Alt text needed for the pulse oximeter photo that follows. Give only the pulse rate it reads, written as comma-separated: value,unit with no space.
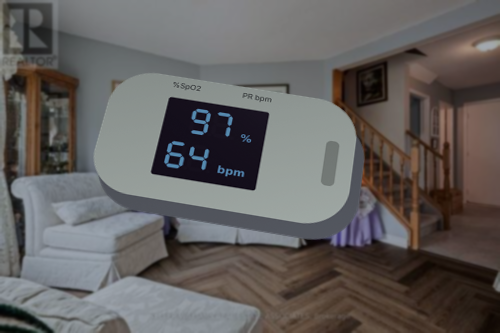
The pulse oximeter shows 64,bpm
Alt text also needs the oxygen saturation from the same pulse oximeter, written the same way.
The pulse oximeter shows 97,%
